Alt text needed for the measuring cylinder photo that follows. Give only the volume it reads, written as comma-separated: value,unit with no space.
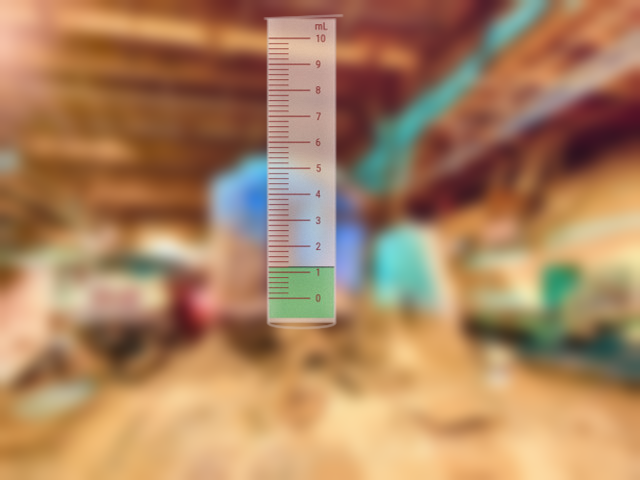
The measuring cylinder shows 1.2,mL
